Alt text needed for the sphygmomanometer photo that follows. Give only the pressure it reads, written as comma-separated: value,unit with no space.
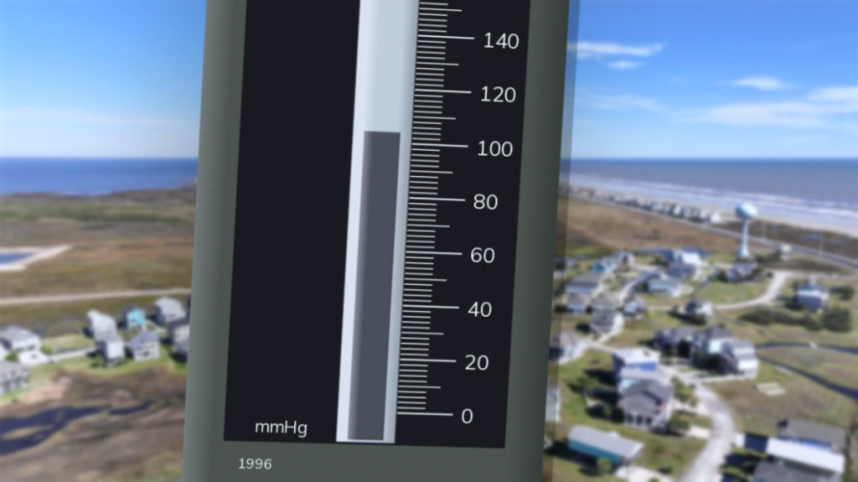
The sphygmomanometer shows 104,mmHg
